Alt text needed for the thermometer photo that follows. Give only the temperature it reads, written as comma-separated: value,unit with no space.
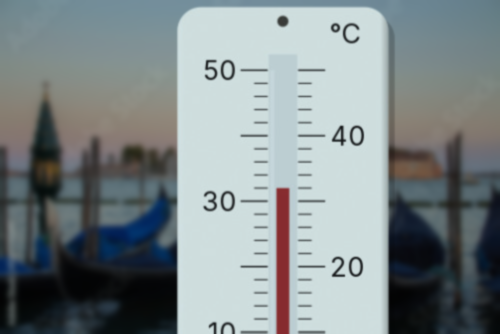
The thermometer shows 32,°C
